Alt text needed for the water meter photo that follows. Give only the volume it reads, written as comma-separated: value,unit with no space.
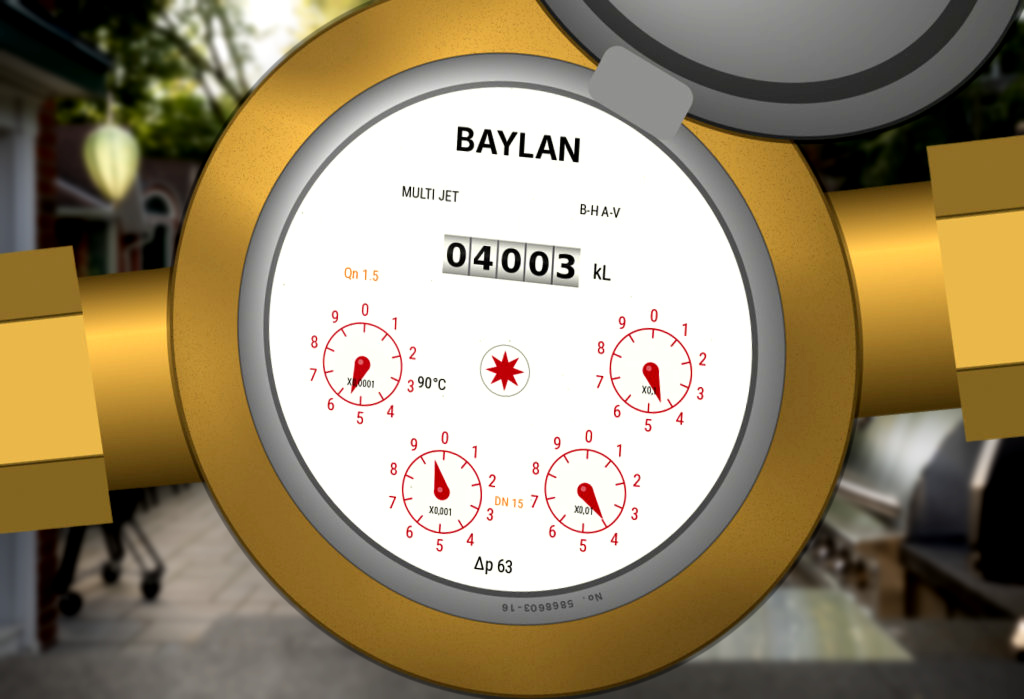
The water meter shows 4003.4395,kL
